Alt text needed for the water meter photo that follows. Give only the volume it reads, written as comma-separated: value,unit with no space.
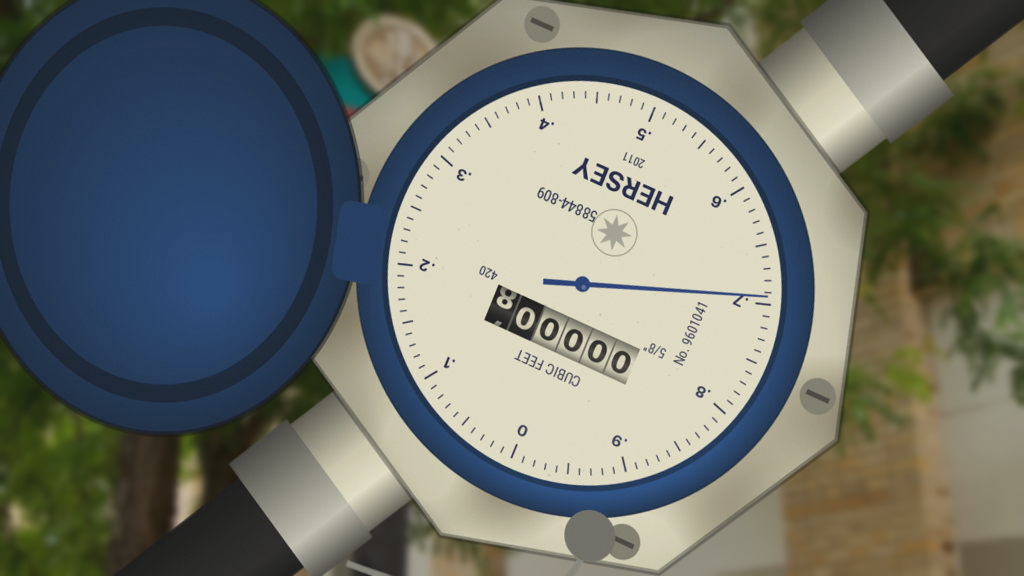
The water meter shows 7.69,ft³
